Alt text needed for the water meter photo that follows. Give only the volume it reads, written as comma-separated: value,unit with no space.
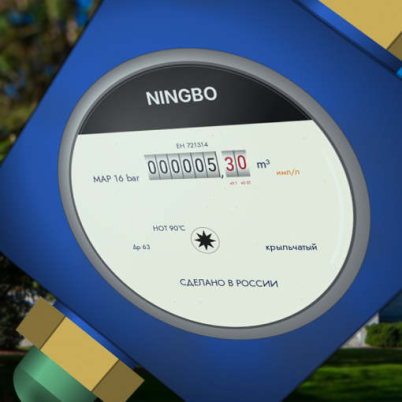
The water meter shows 5.30,m³
